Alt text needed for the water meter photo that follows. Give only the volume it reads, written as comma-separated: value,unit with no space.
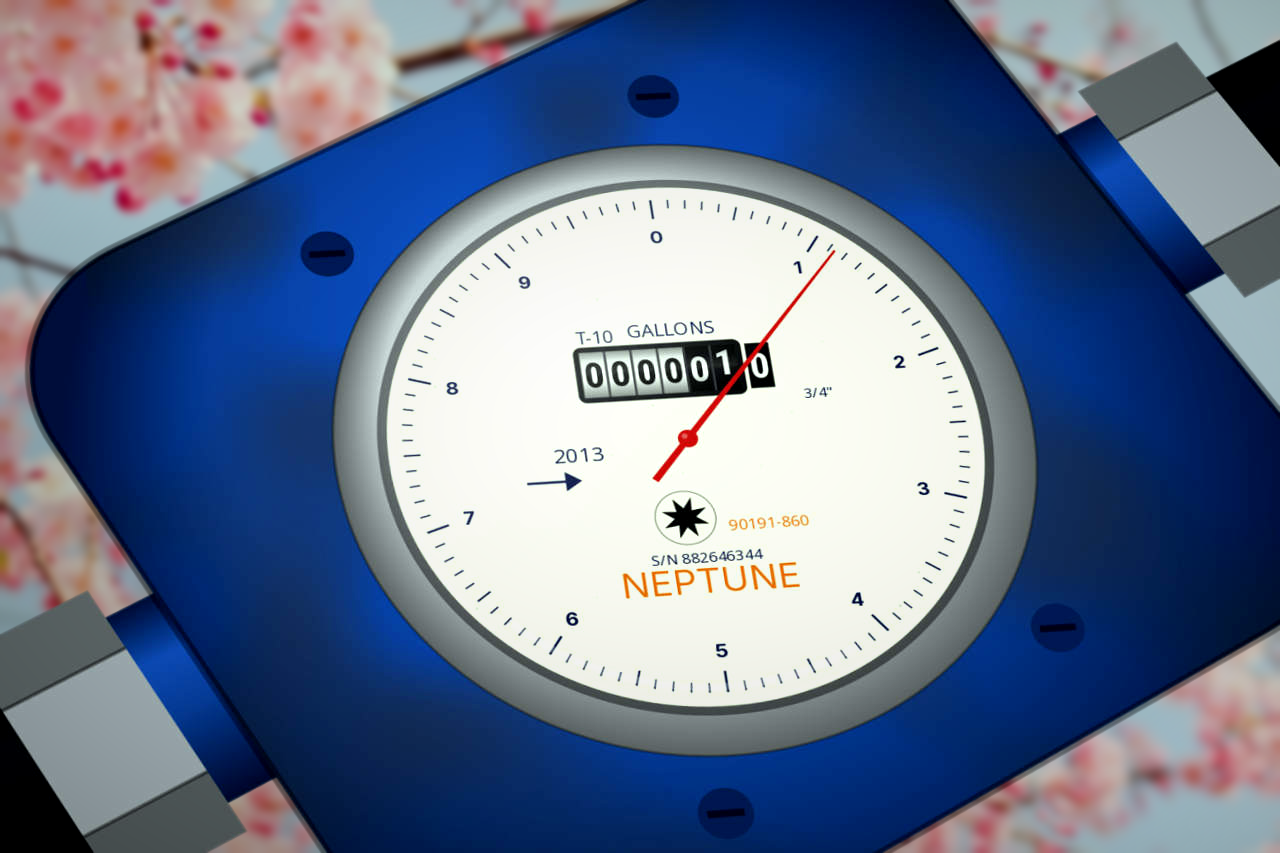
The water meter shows 11.1,gal
